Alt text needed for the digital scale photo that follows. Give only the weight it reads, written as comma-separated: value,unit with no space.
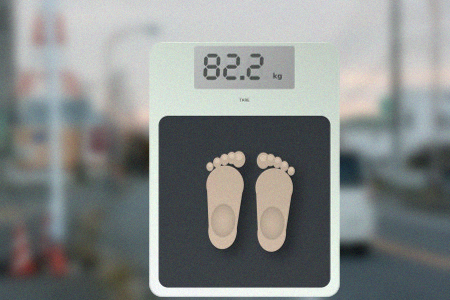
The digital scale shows 82.2,kg
